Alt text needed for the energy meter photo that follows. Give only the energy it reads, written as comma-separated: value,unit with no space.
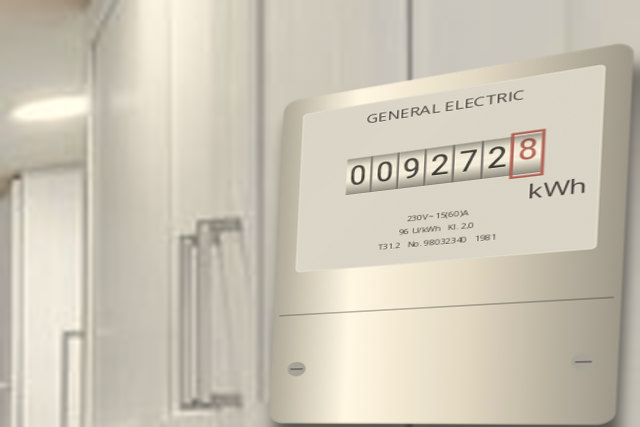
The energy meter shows 9272.8,kWh
